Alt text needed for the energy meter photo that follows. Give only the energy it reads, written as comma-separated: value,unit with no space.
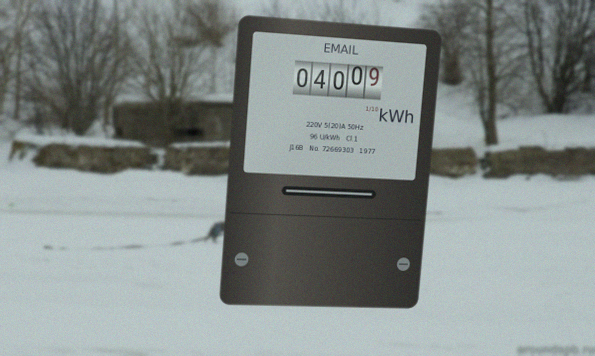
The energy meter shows 400.9,kWh
